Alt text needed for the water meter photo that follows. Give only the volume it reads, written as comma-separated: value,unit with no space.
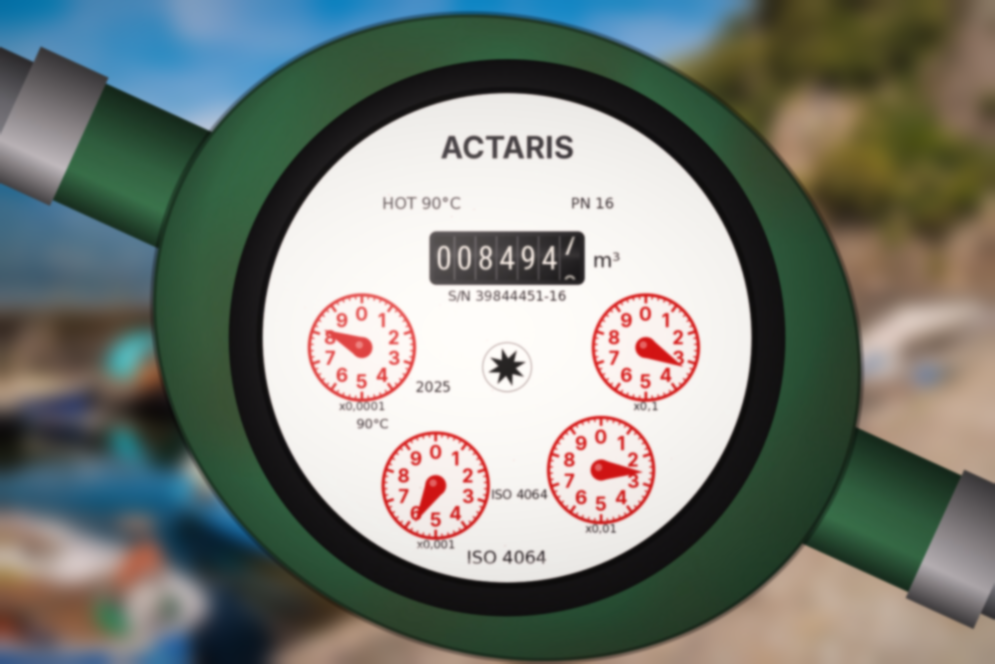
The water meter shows 84947.3258,m³
